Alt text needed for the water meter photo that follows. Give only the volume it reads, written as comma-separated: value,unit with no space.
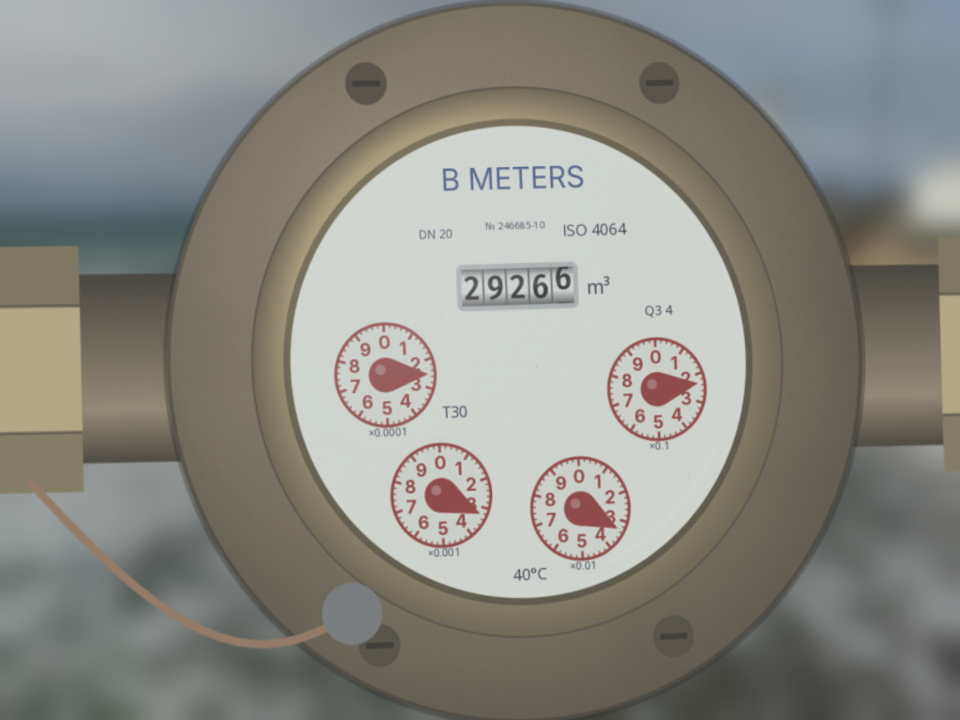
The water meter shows 29266.2332,m³
